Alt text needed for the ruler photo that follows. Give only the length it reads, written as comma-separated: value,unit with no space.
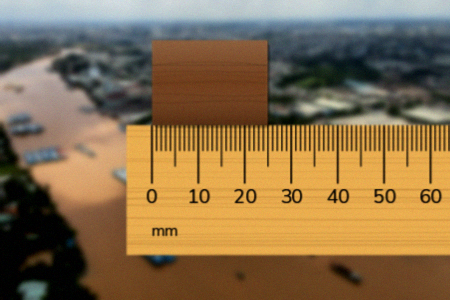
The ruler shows 25,mm
